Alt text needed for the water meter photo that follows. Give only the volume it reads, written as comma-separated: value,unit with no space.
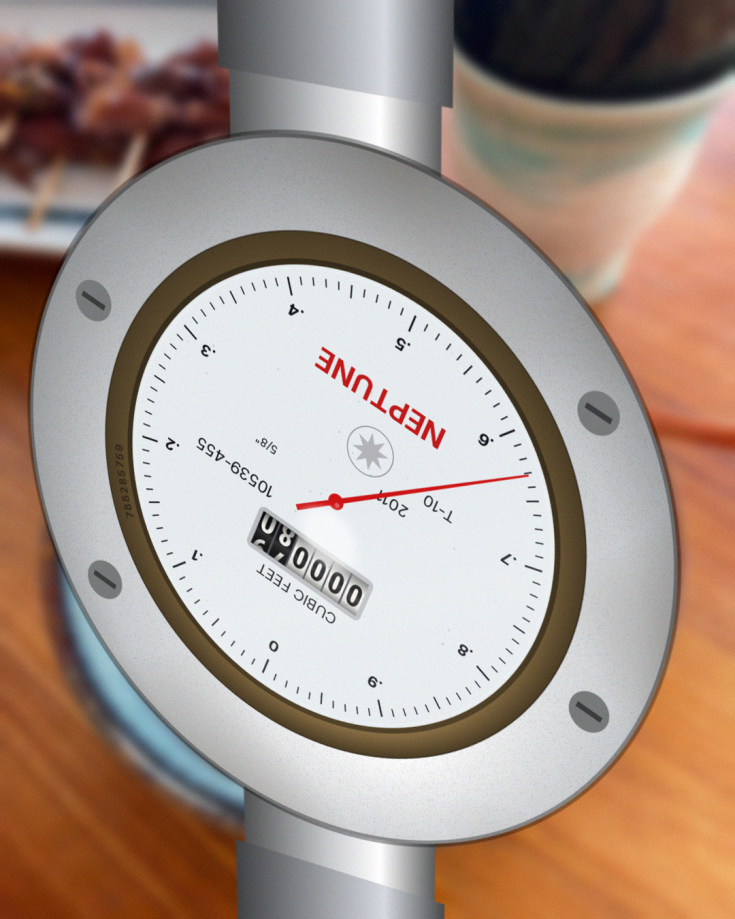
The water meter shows 79.63,ft³
